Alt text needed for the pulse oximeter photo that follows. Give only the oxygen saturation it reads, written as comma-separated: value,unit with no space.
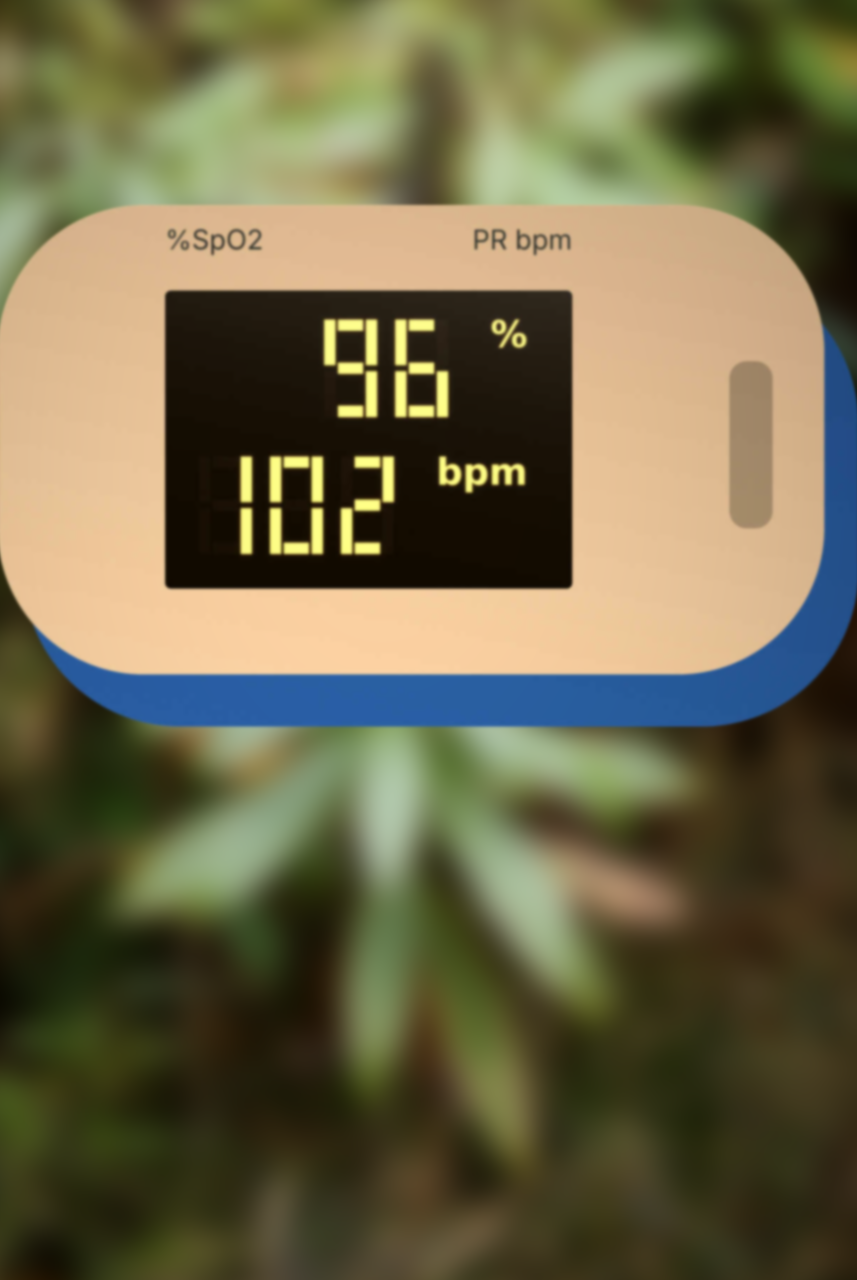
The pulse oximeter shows 96,%
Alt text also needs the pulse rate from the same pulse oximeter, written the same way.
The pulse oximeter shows 102,bpm
